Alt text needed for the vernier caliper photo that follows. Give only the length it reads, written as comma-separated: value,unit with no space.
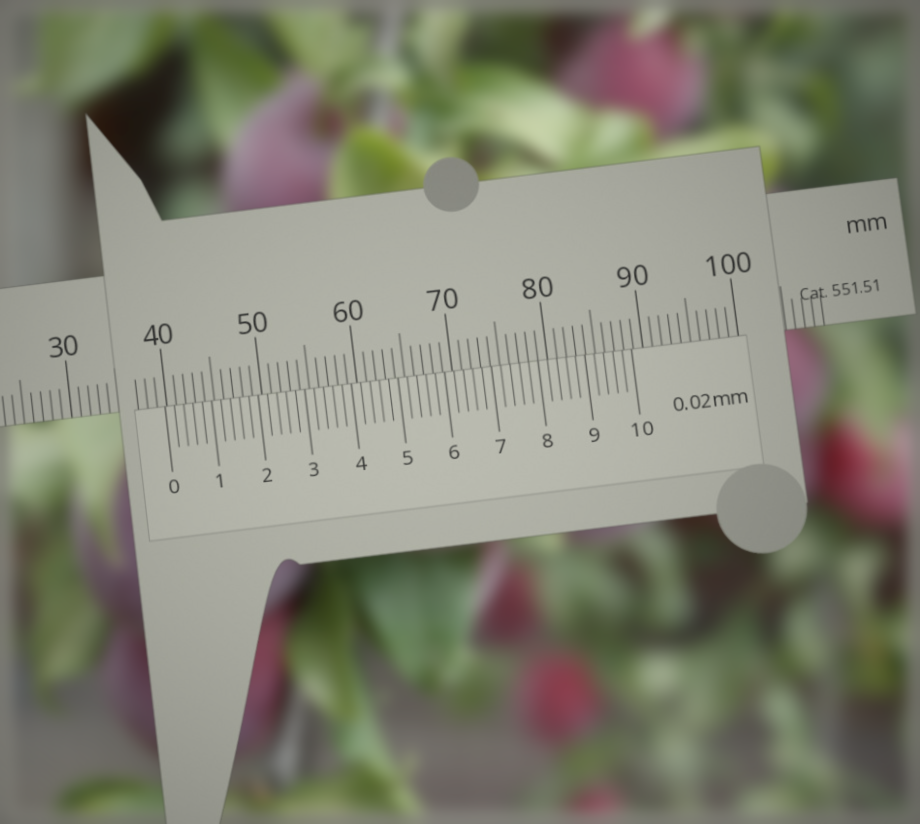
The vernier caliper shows 39.8,mm
